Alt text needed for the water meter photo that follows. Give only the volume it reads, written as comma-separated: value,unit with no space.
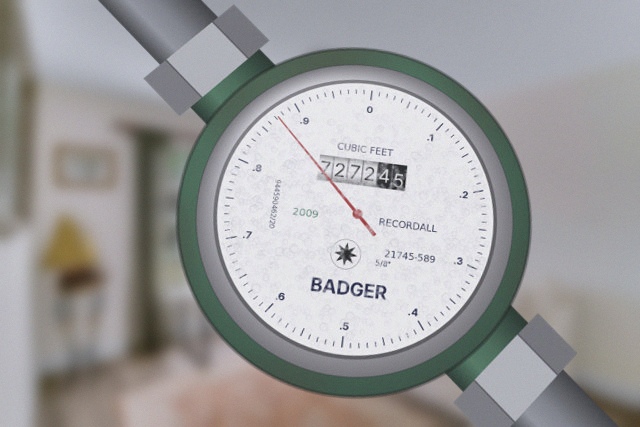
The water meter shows 727244.87,ft³
